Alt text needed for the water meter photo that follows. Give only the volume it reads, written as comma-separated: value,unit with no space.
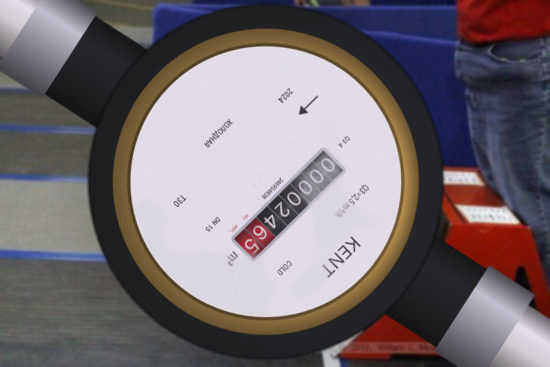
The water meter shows 24.65,m³
